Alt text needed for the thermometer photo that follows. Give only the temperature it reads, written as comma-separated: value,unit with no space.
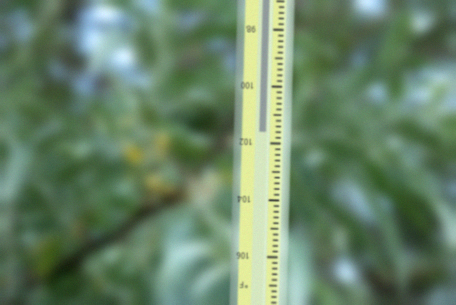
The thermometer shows 101.6,°F
